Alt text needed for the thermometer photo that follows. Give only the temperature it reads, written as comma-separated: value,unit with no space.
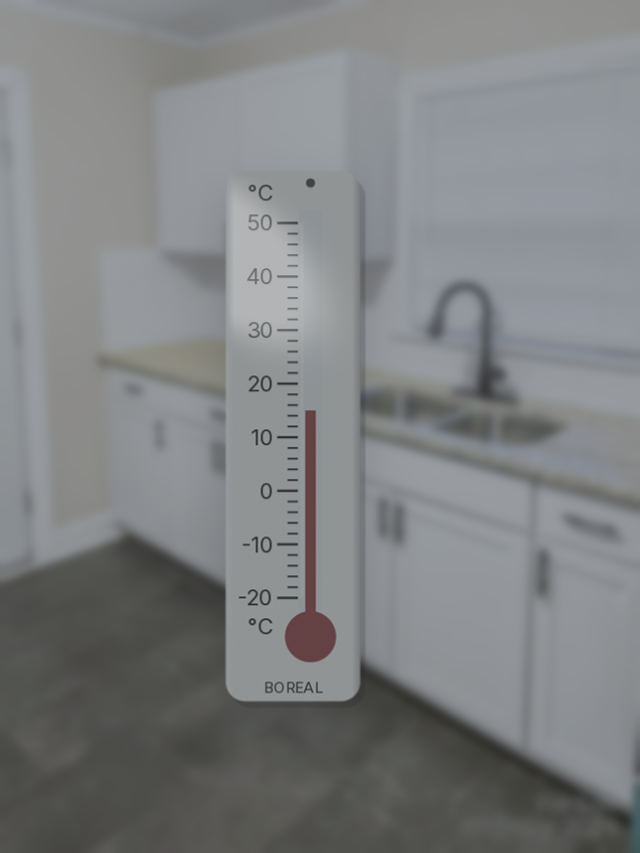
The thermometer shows 15,°C
